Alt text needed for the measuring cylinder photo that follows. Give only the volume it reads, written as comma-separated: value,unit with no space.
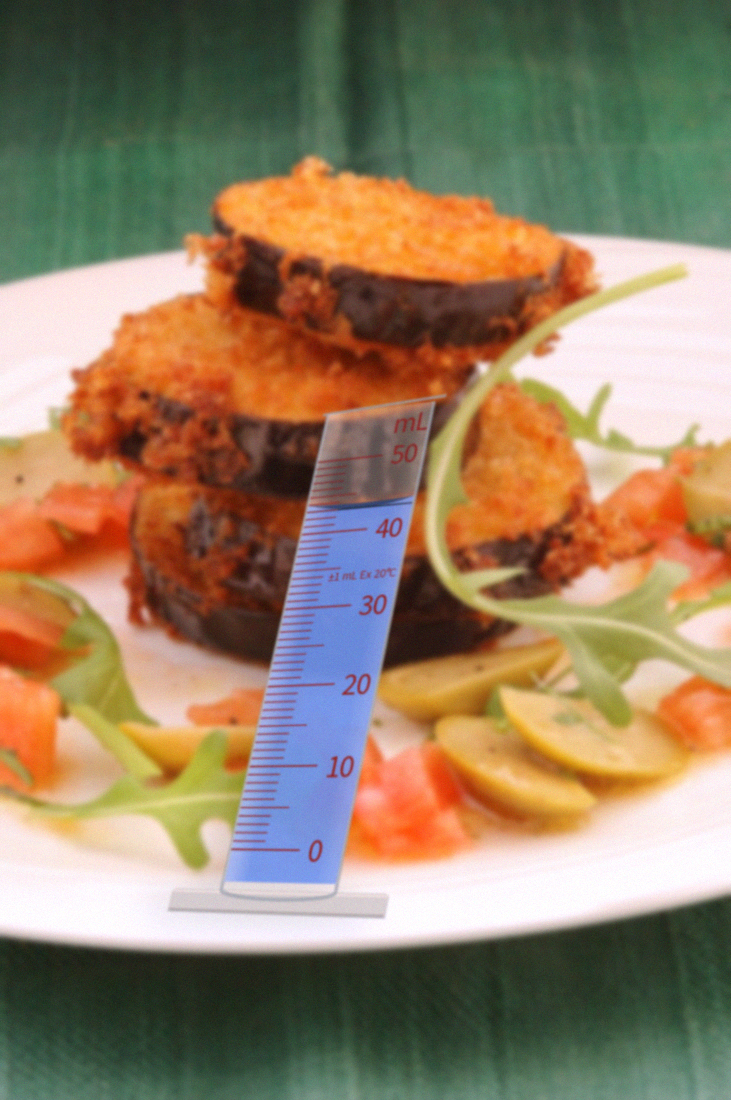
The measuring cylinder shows 43,mL
